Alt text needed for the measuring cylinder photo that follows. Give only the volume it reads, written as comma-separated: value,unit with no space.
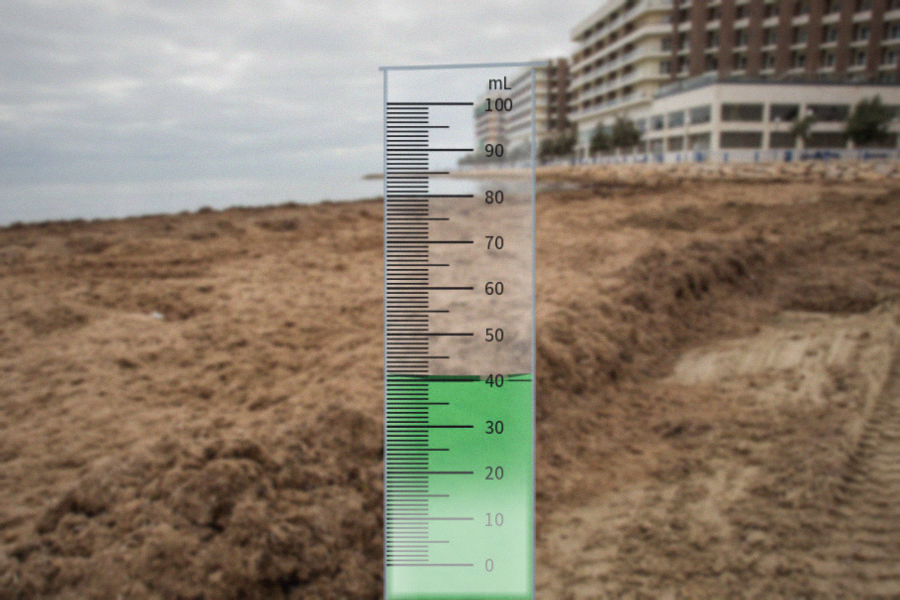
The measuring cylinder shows 40,mL
